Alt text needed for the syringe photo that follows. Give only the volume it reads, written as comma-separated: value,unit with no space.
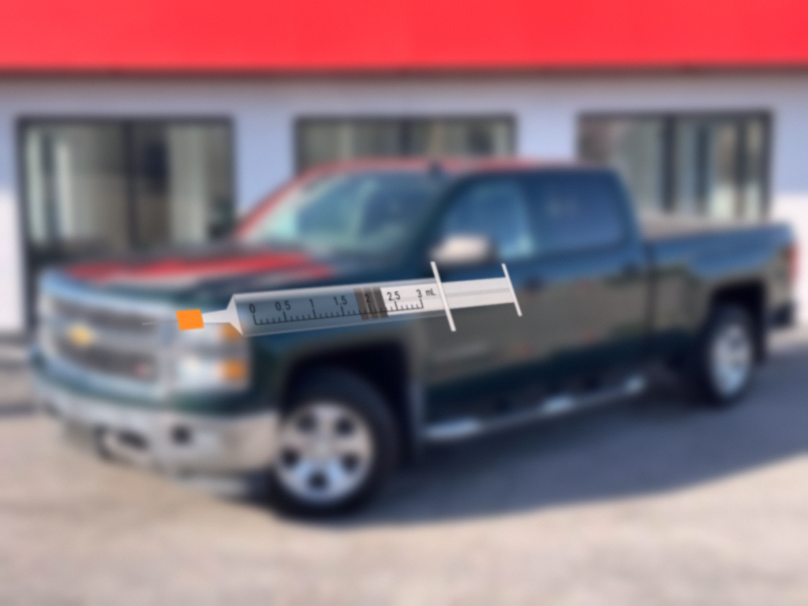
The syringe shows 1.8,mL
